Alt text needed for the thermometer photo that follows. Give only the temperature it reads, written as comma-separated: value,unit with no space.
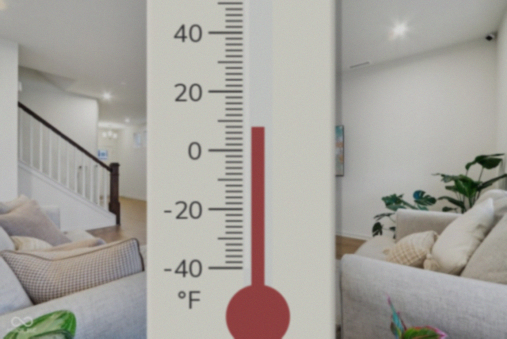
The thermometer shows 8,°F
